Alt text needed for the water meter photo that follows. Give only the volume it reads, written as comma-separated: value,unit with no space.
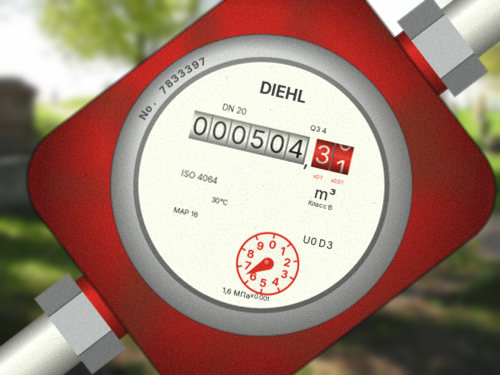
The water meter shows 504.306,m³
